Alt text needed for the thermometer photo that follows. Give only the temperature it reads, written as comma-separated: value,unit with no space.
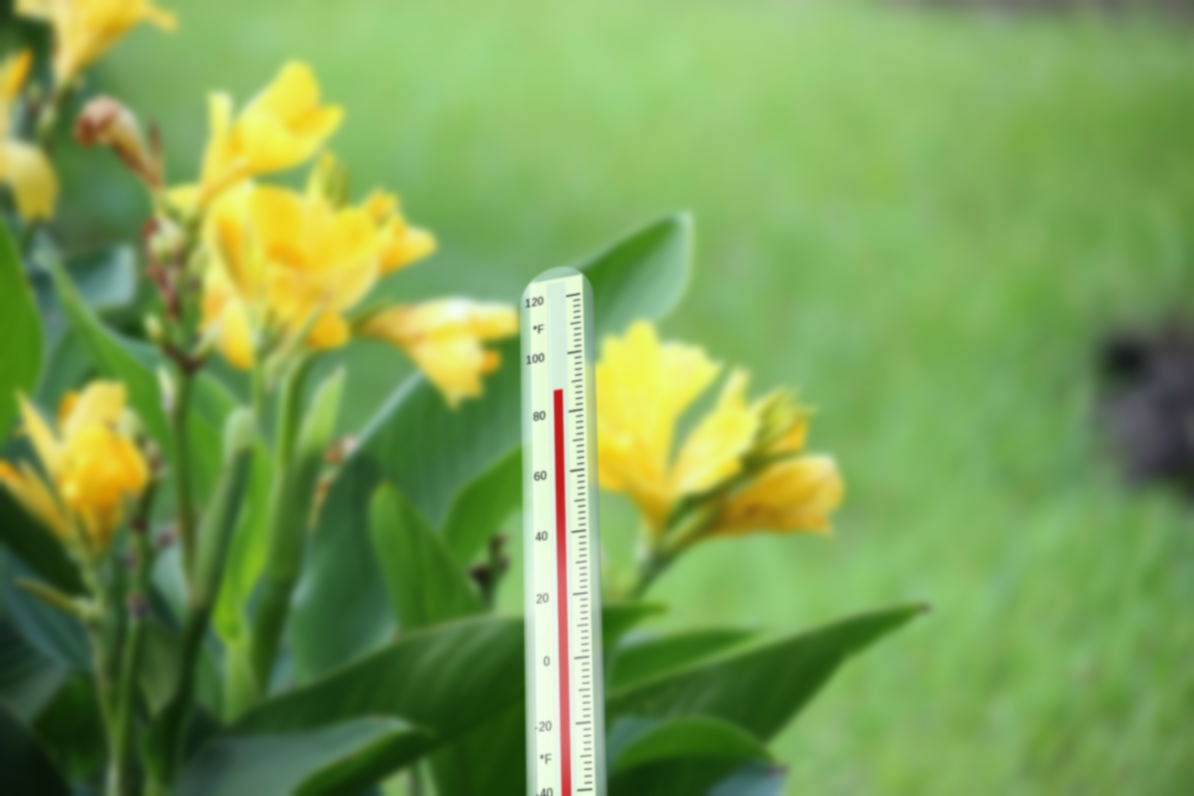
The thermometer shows 88,°F
